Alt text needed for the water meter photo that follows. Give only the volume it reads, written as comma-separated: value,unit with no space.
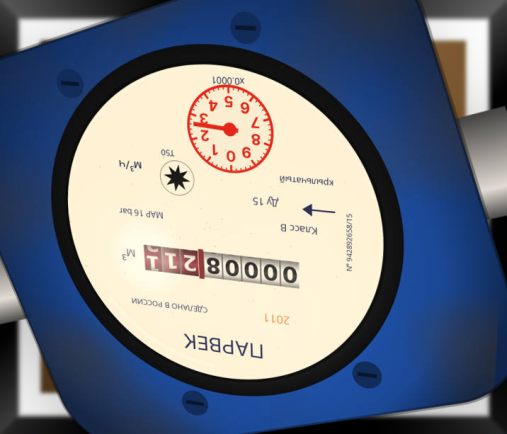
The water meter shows 8.2112,m³
